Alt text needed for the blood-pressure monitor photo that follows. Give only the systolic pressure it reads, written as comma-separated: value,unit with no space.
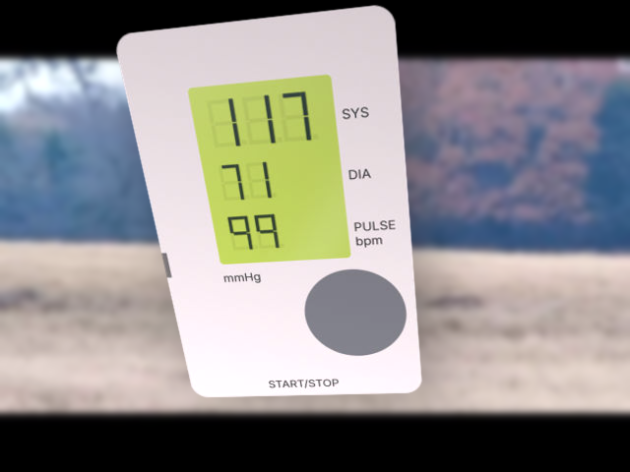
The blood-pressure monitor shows 117,mmHg
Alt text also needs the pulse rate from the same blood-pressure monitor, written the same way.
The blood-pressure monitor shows 99,bpm
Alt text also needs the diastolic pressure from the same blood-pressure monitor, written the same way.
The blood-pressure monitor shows 71,mmHg
